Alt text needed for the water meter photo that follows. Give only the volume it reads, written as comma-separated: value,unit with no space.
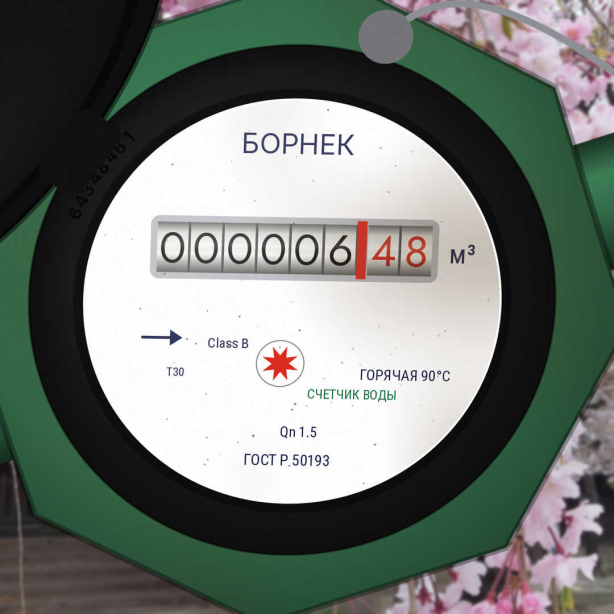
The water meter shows 6.48,m³
